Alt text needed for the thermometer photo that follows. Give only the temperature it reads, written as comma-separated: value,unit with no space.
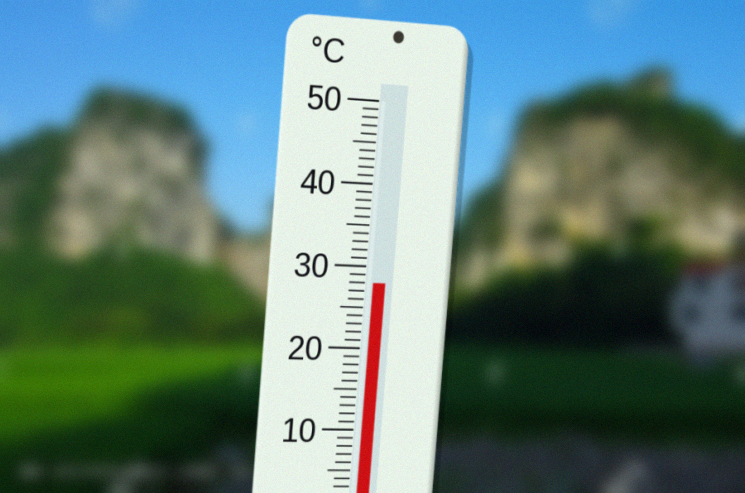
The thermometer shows 28,°C
